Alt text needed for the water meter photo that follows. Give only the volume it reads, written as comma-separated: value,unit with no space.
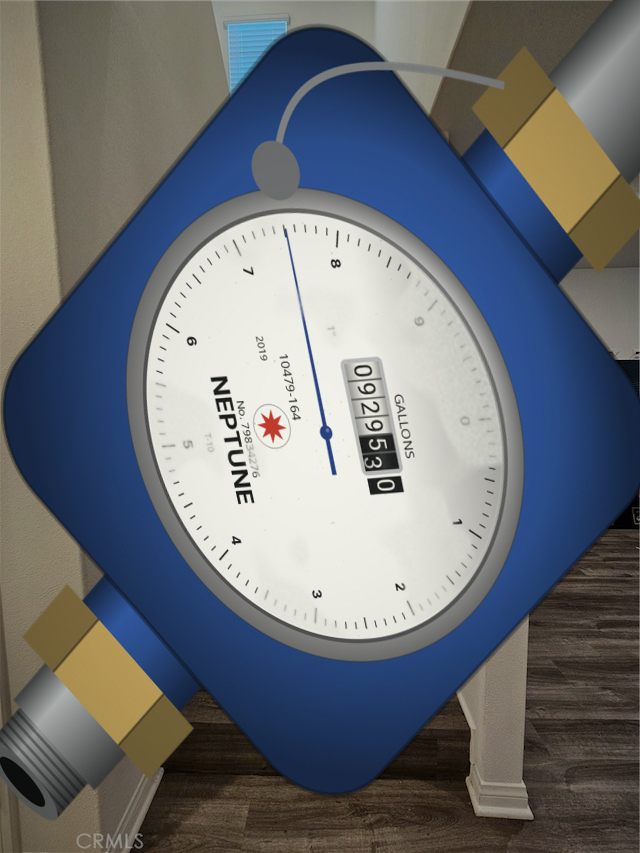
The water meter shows 929527.5,gal
